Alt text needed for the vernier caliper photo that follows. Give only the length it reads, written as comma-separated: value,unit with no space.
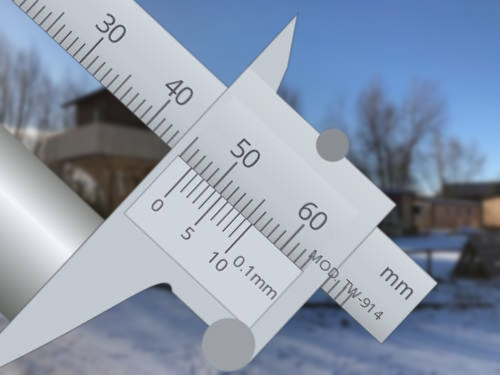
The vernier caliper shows 46.8,mm
